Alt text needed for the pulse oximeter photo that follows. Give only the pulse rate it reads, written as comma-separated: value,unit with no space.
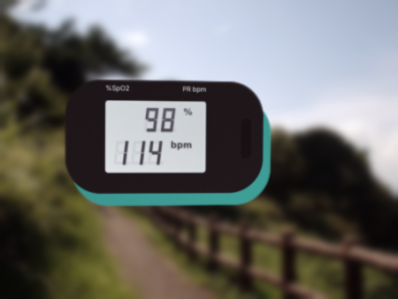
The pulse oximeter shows 114,bpm
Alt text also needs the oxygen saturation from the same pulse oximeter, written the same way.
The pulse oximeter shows 98,%
